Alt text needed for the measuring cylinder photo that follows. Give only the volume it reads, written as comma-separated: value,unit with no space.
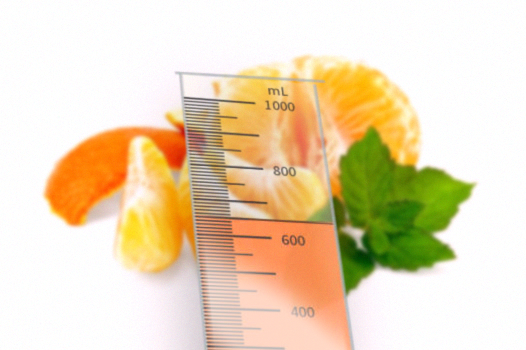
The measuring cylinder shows 650,mL
